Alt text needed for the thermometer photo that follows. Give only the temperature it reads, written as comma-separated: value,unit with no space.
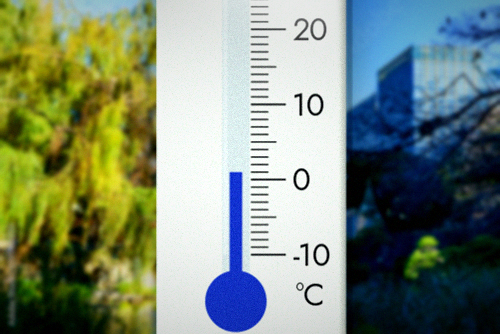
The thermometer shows 1,°C
